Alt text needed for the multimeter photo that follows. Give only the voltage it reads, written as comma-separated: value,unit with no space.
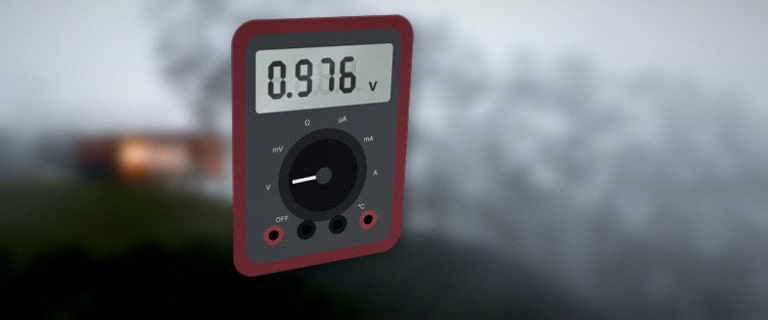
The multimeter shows 0.976,V
